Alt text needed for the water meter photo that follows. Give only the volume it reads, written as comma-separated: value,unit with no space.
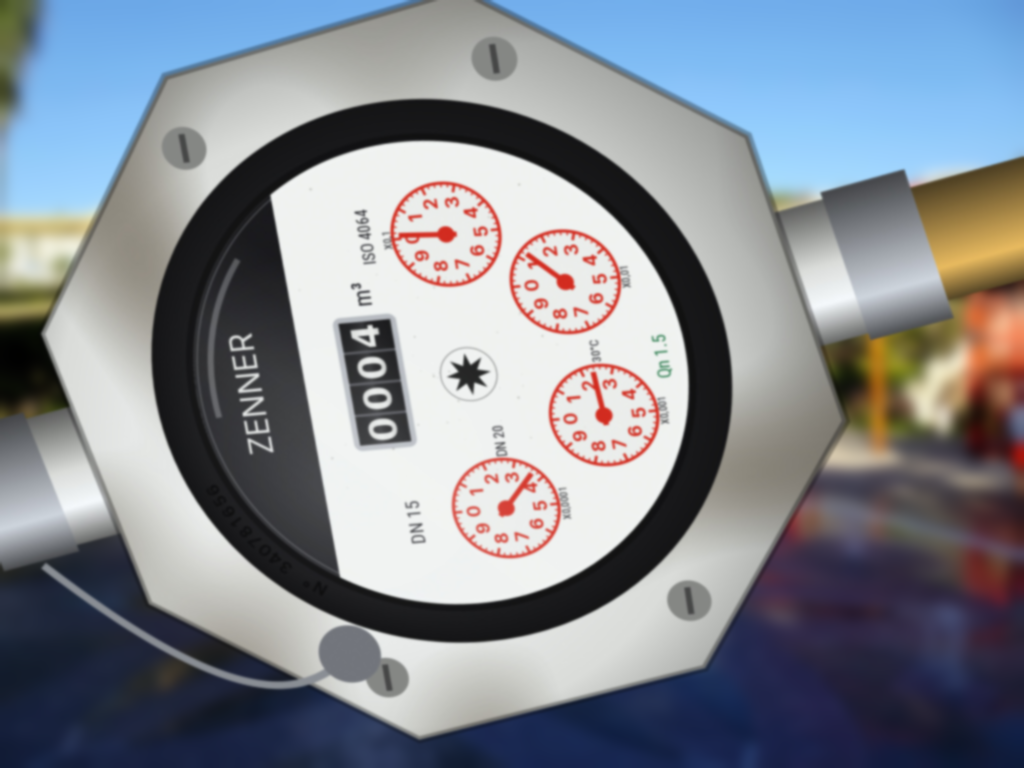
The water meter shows 4.0123,m³
